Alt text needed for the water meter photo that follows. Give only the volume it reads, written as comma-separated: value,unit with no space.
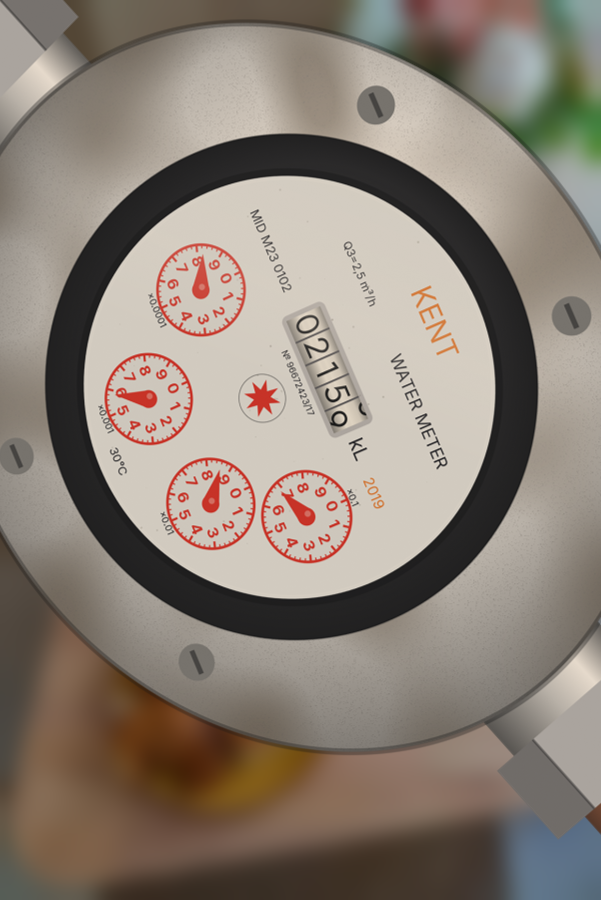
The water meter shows 2158.6858,kL
